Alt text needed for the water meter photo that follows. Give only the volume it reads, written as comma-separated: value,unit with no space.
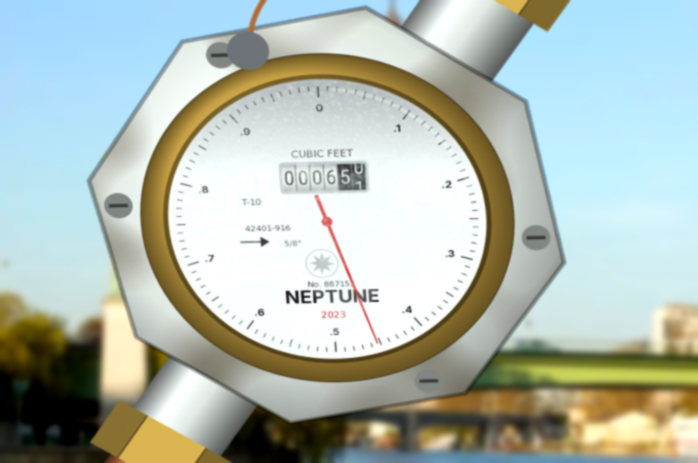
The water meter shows 650.45,ft³
